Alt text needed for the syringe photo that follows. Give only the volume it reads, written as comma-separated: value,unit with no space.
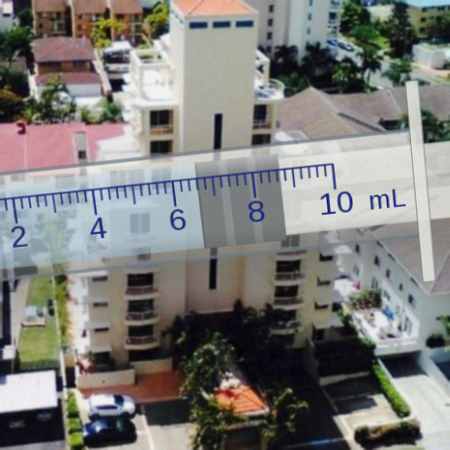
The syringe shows 6.6,mL
